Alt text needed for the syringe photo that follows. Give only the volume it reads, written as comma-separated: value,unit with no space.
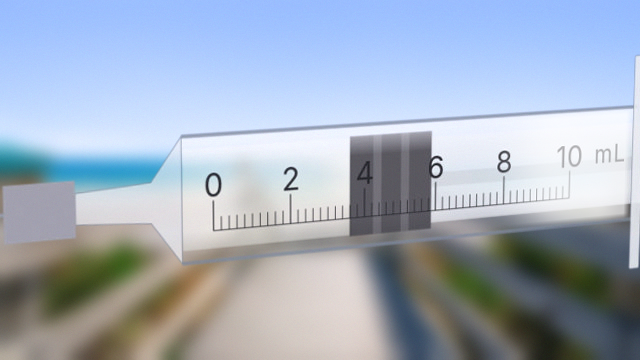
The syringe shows 3.6,mL
